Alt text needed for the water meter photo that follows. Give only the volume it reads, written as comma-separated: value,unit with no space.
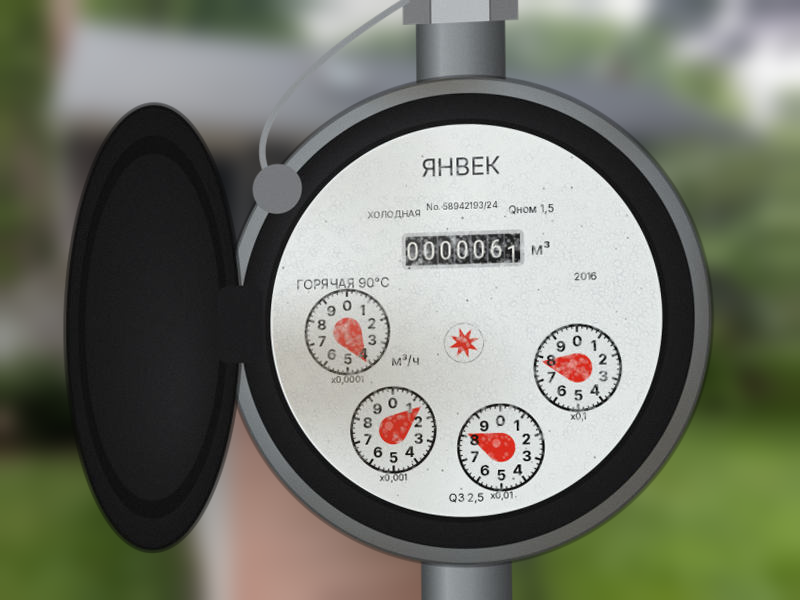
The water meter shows 60.7814,m³
